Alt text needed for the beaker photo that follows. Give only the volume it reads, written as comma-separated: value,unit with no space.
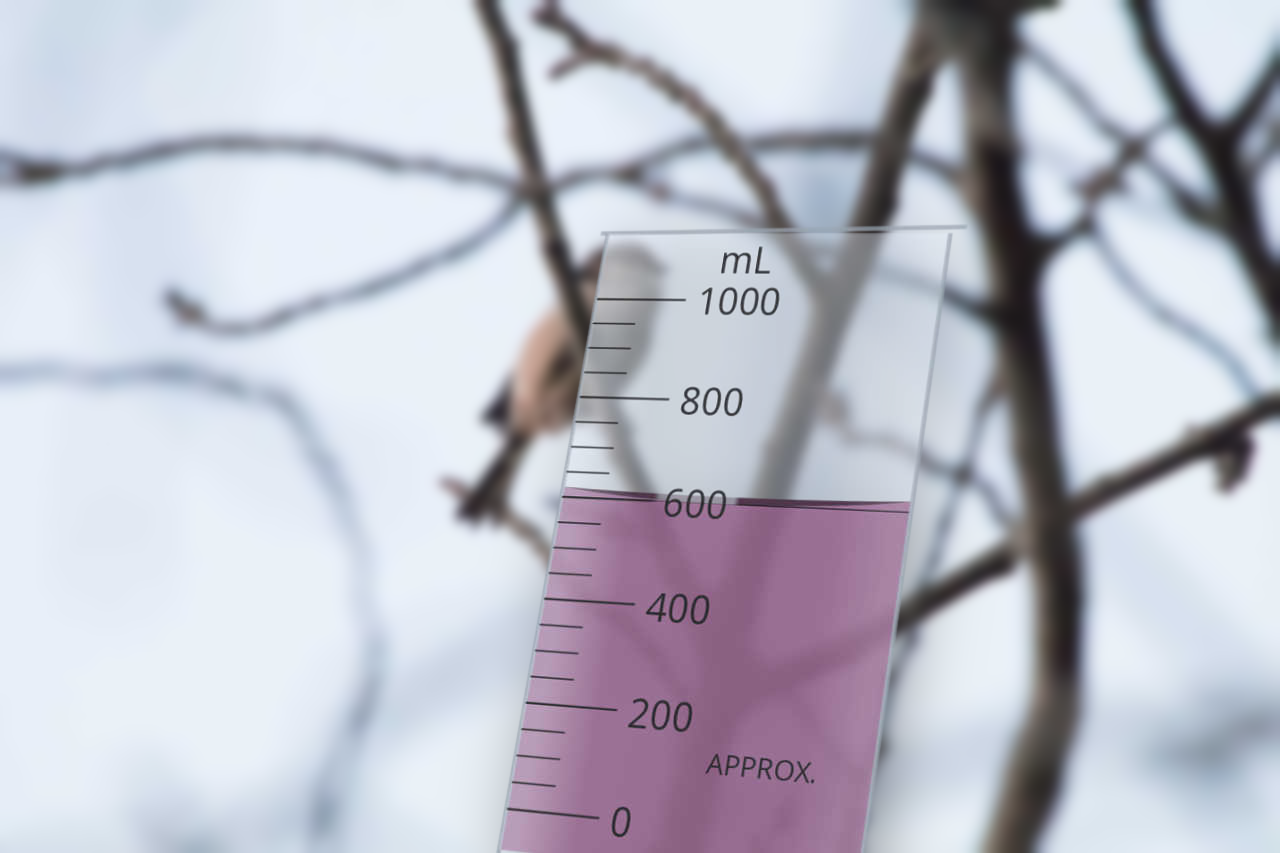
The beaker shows 600,mL
